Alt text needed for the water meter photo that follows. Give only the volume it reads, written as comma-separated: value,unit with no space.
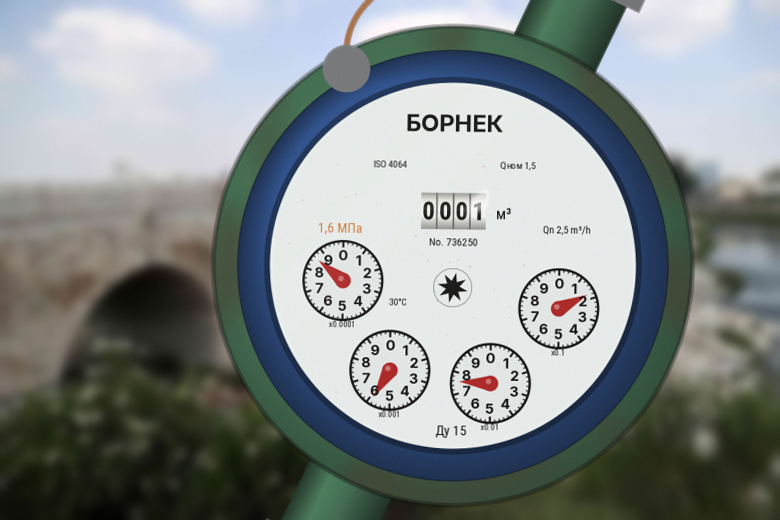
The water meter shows 1.1758,m³
